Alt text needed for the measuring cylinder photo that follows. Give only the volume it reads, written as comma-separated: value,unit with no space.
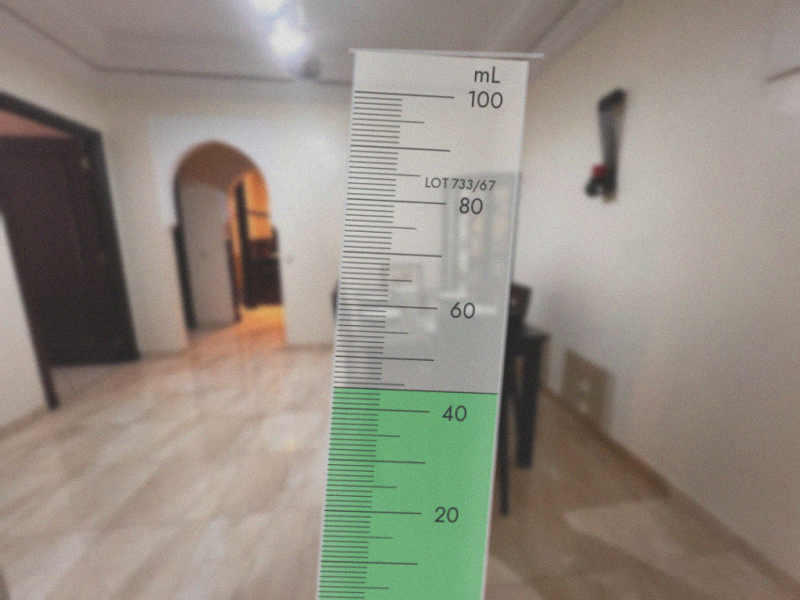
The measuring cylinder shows 44,mL
